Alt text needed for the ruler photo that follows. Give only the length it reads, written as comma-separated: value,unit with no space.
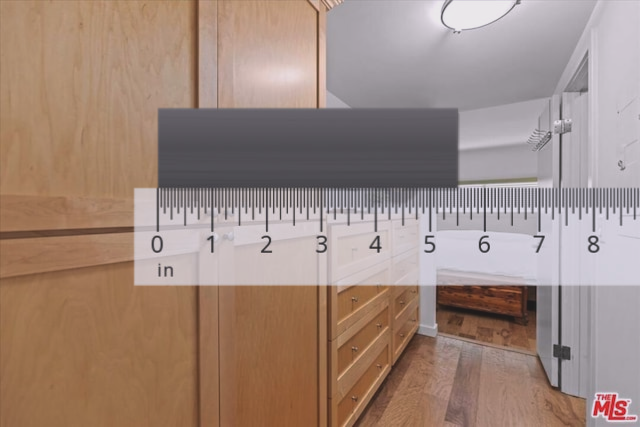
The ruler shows 5.5,in
